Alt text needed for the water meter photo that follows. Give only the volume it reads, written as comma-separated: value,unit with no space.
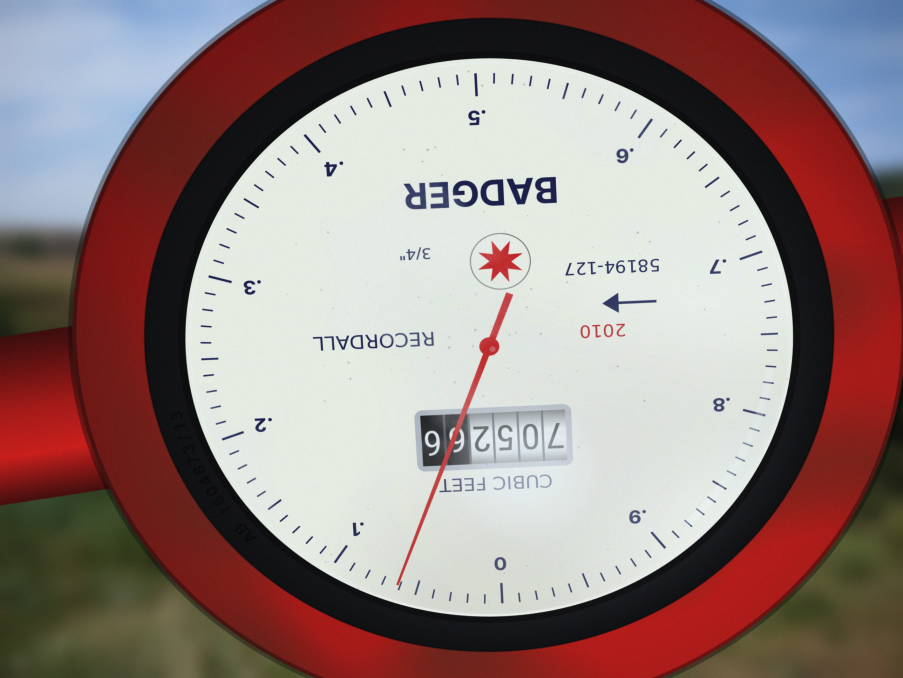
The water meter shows 705266.06,ft³
